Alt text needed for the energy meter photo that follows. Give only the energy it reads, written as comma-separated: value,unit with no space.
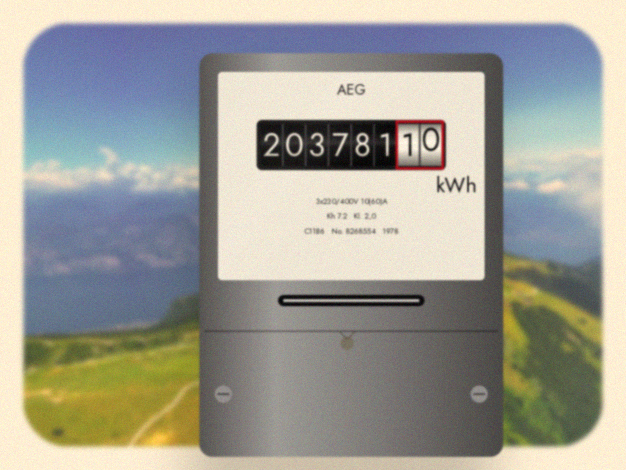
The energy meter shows 203781.10,kWh
